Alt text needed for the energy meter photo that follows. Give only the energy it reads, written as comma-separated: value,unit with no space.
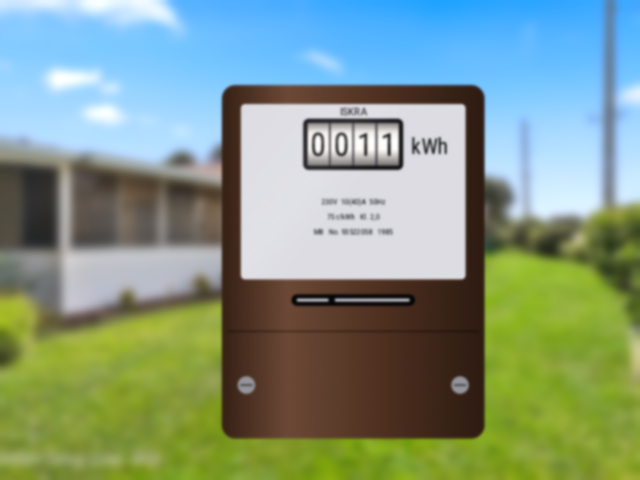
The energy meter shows 11,kWh
